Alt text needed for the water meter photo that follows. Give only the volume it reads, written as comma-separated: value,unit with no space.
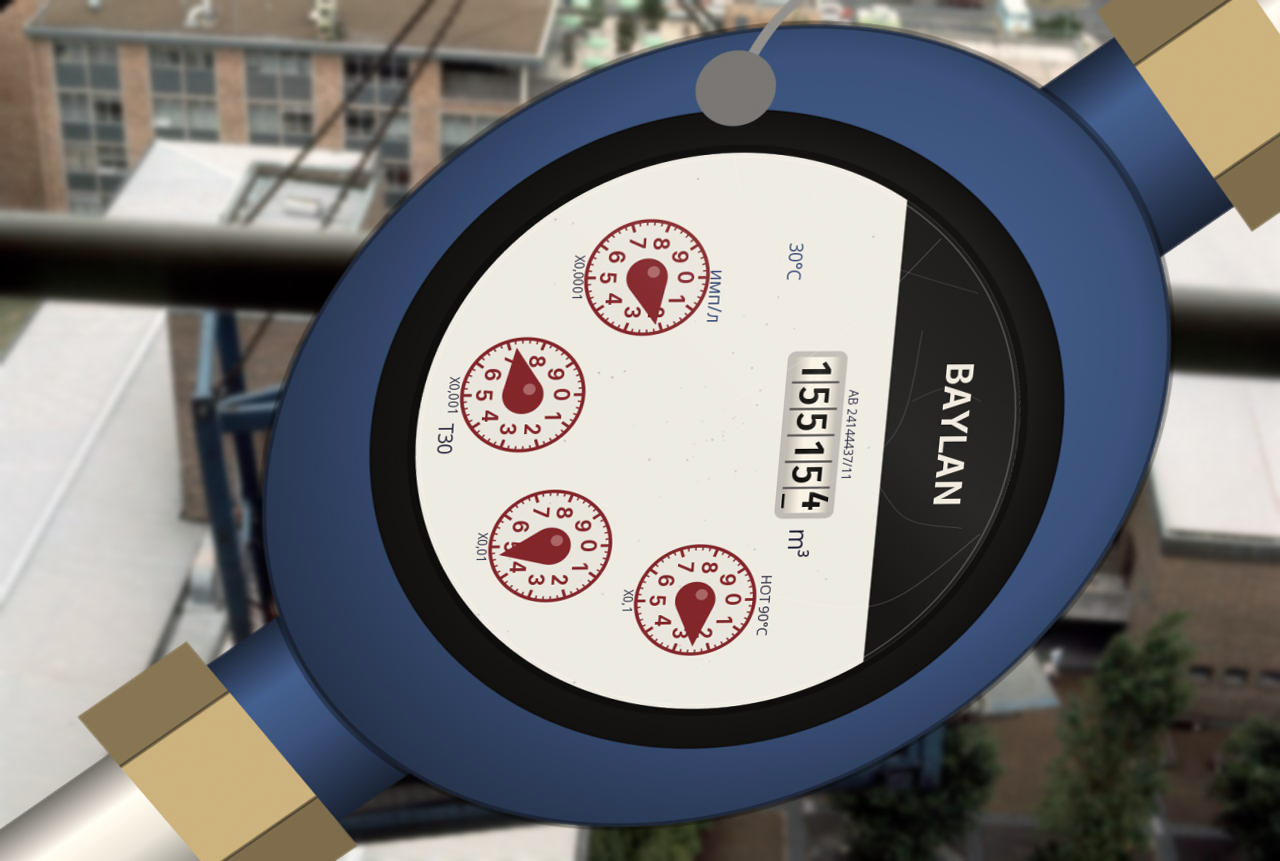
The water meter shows 155154.2472,m³
